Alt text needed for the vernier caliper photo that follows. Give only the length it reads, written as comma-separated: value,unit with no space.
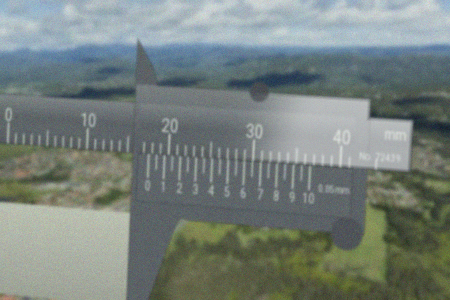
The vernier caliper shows 17.6,mm
